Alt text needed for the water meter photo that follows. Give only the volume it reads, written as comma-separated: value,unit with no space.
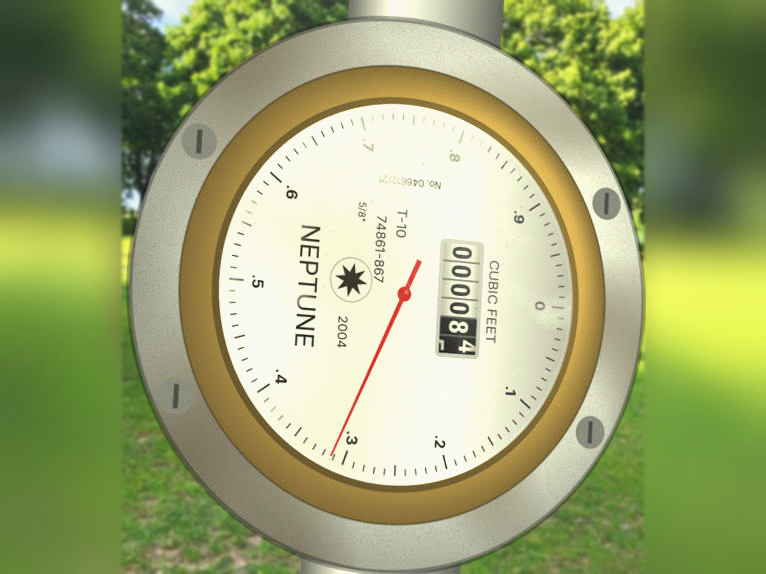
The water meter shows 84.31,ft³
